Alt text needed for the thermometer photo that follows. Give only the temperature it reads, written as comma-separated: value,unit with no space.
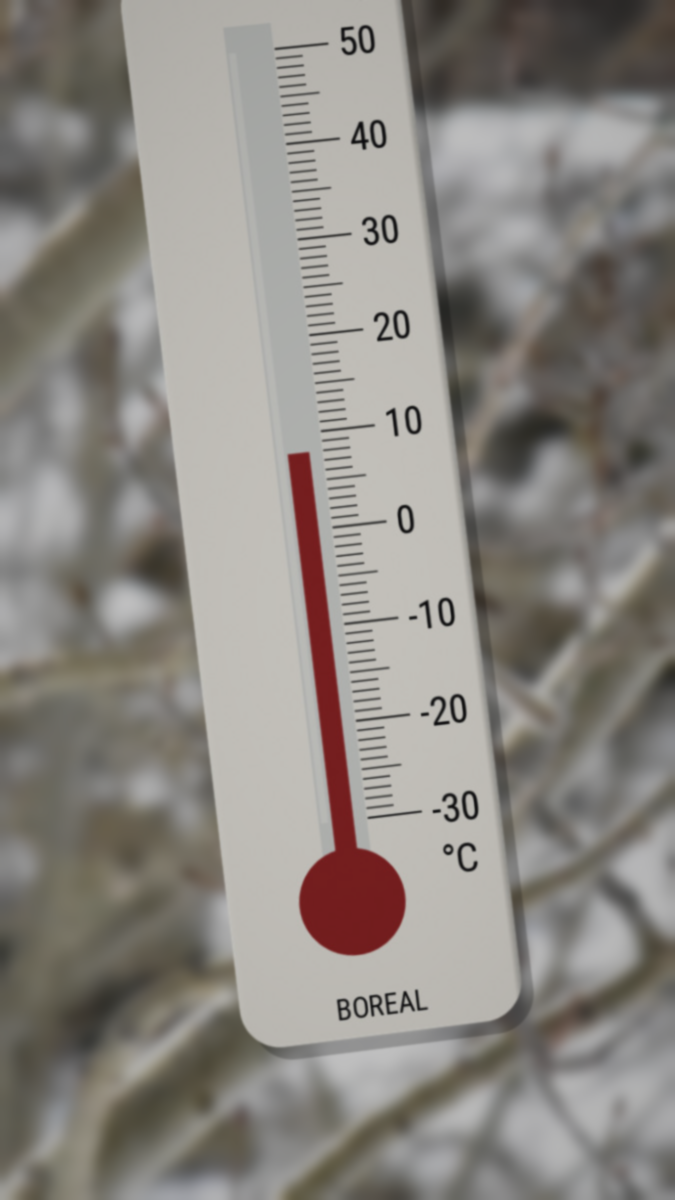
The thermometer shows 8,°C
